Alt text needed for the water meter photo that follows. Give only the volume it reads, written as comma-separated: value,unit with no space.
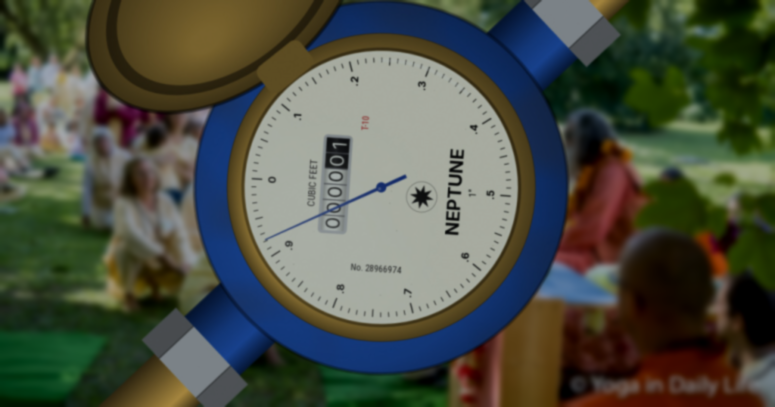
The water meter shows 0.92,ft³
